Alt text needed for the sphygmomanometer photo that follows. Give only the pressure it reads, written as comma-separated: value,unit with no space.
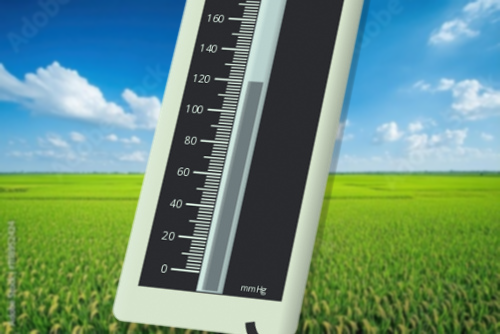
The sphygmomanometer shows 120,mmHg
